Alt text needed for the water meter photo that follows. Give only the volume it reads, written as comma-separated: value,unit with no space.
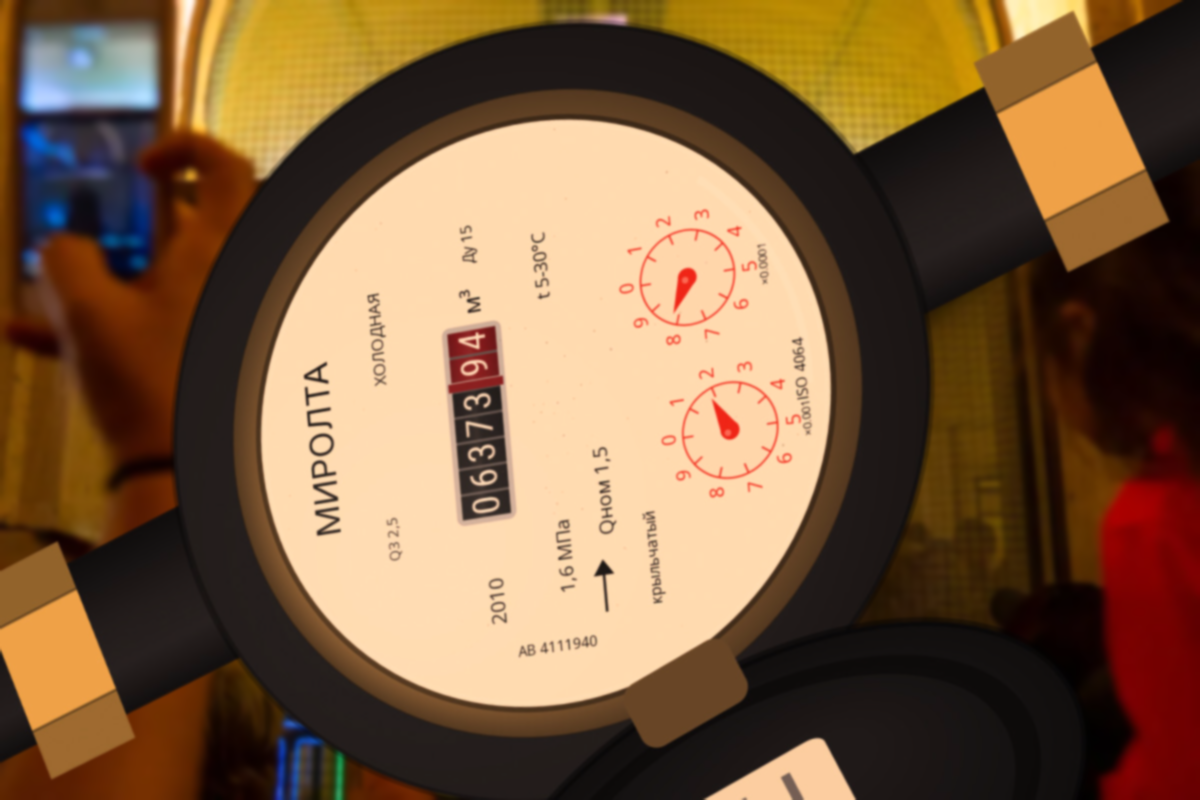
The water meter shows 6373.9418,m³
